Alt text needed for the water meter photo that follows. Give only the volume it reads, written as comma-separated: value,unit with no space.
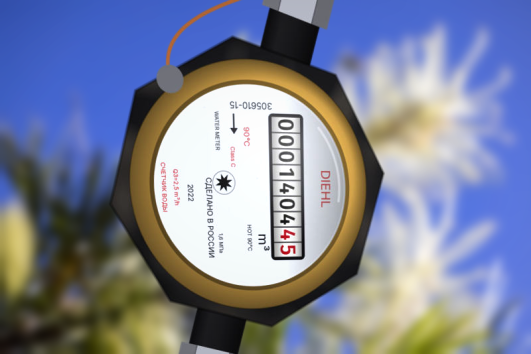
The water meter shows 1404.45,m³
